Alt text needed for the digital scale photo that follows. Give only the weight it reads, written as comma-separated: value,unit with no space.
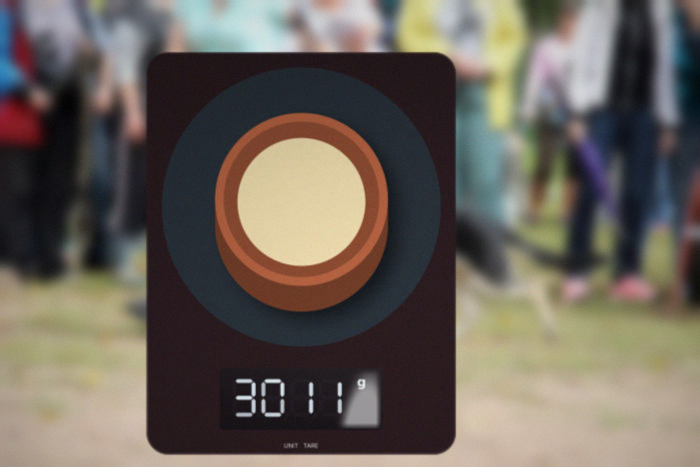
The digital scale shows 3011,g
